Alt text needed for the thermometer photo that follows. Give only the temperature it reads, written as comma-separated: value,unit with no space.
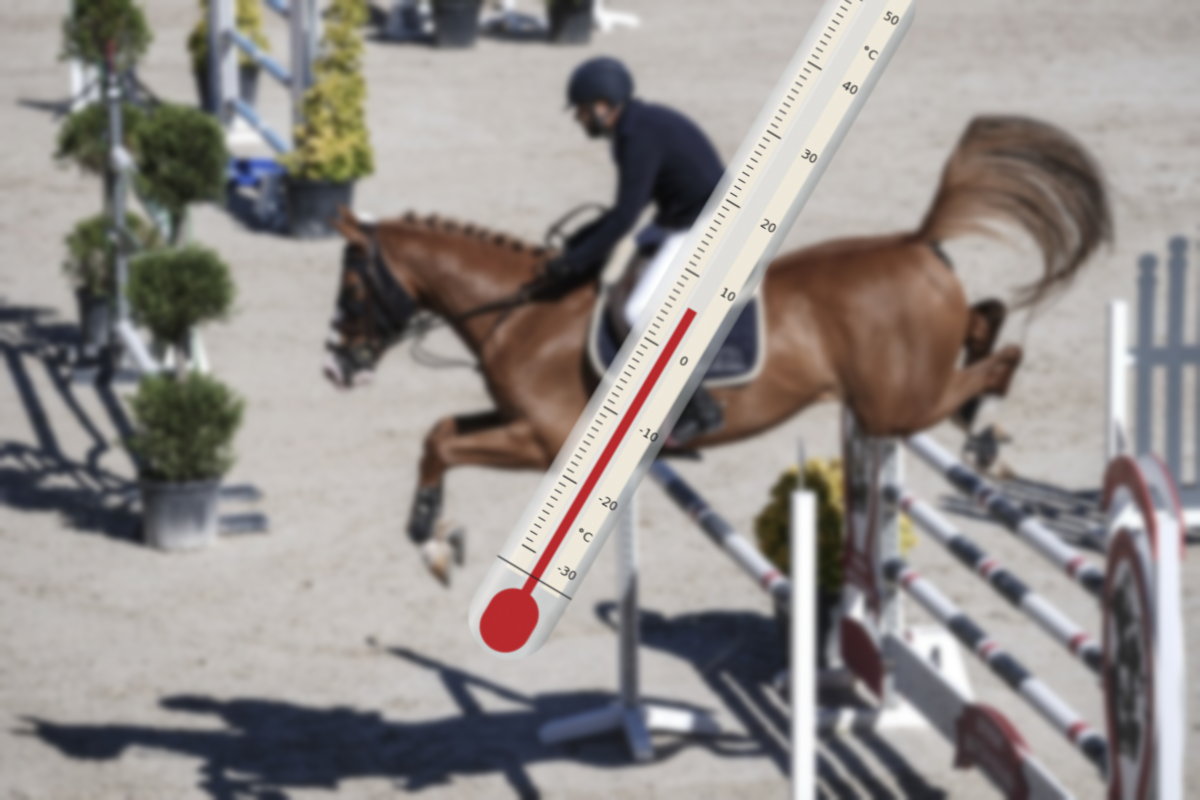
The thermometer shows 6,°C
